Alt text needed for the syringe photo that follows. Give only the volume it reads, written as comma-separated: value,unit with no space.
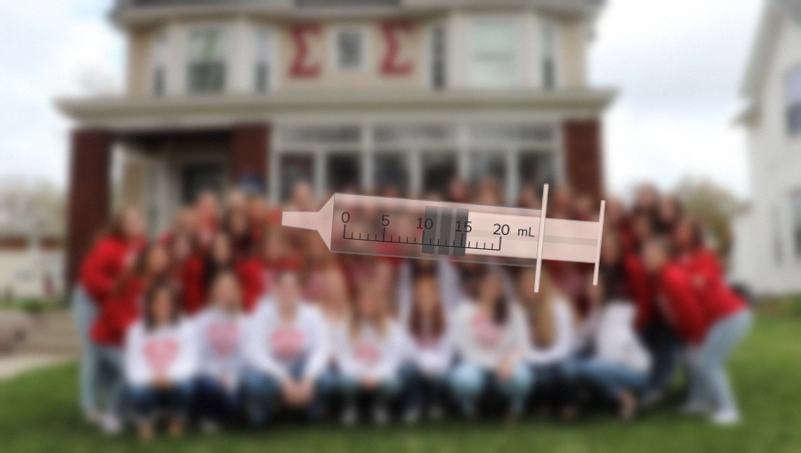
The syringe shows 10,mL
